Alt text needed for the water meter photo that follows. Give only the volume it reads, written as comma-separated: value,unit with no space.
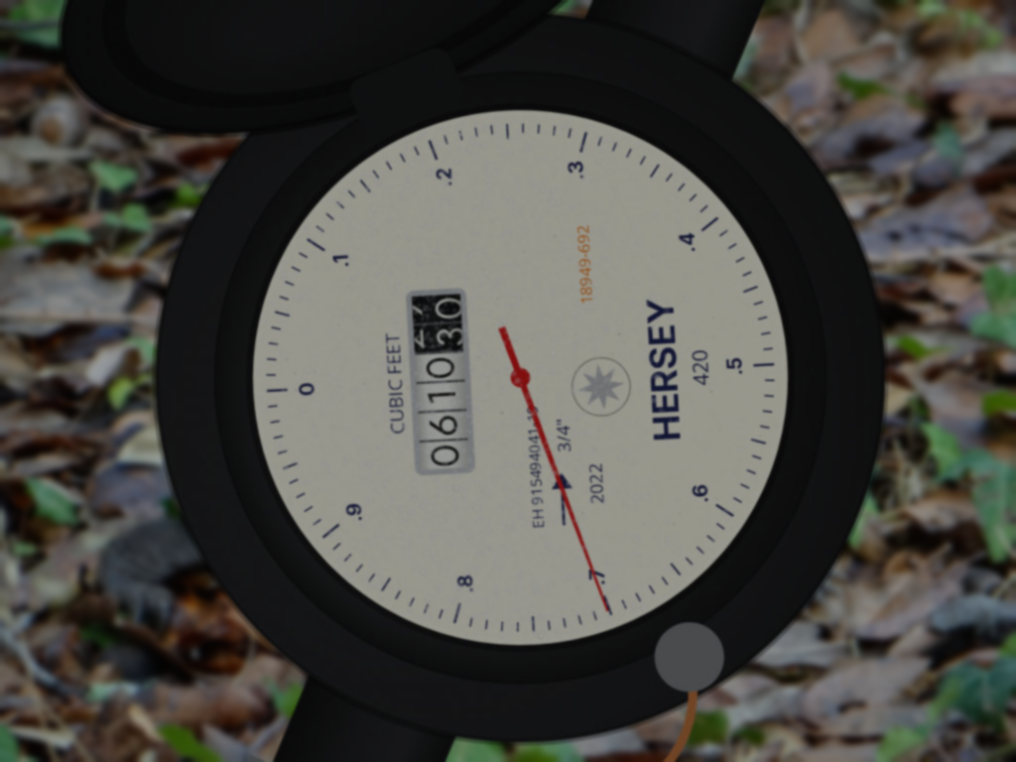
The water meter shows 61029.70,ft³
